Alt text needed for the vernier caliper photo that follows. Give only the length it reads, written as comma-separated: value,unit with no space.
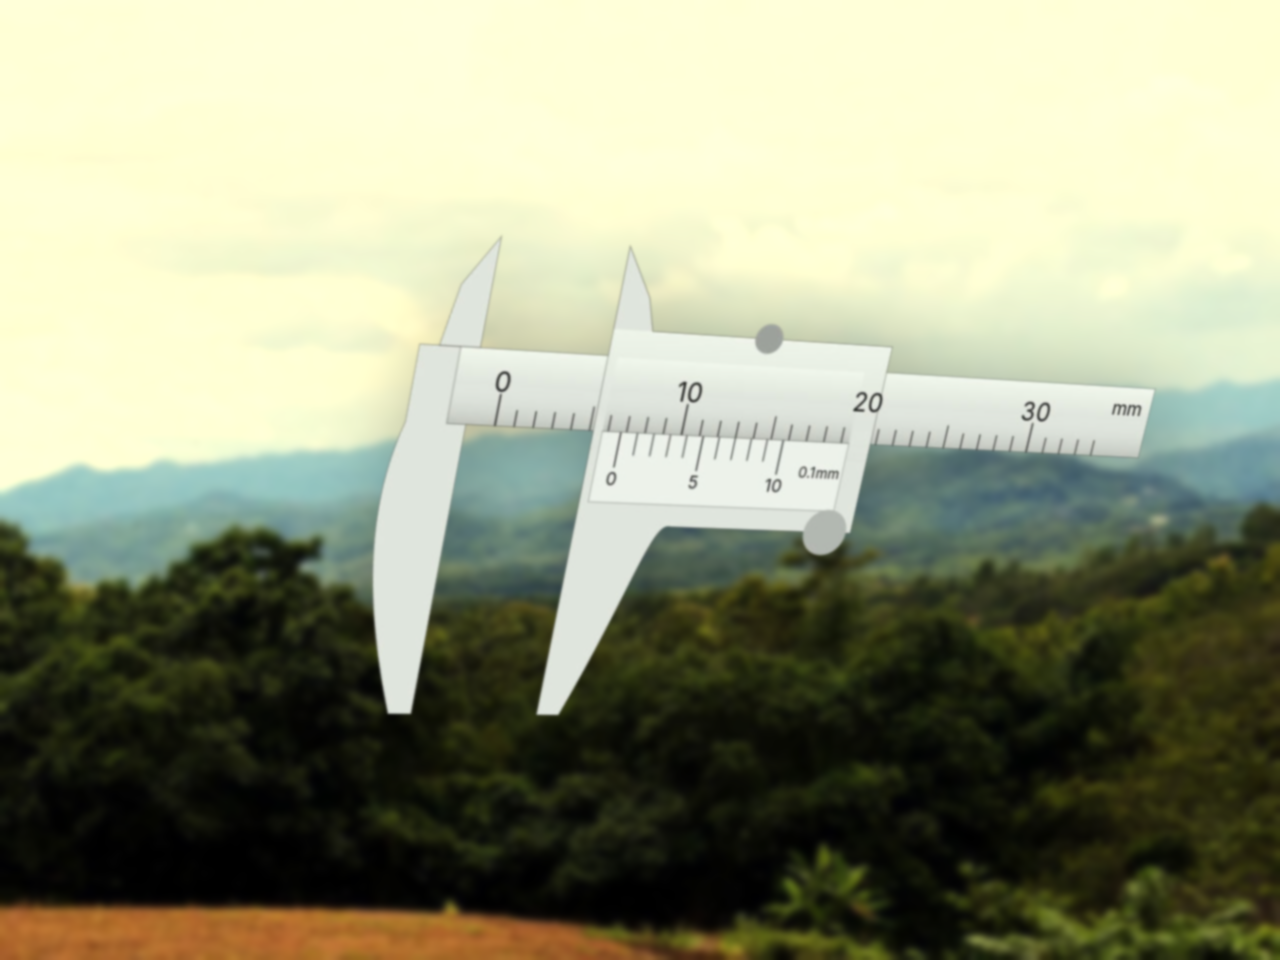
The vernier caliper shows 6.7,mm
